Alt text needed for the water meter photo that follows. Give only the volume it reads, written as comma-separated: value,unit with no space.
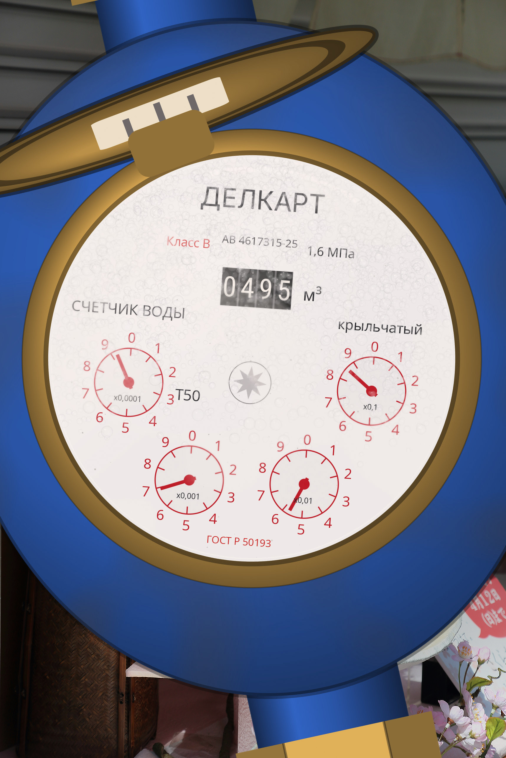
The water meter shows 495.8569,m³
